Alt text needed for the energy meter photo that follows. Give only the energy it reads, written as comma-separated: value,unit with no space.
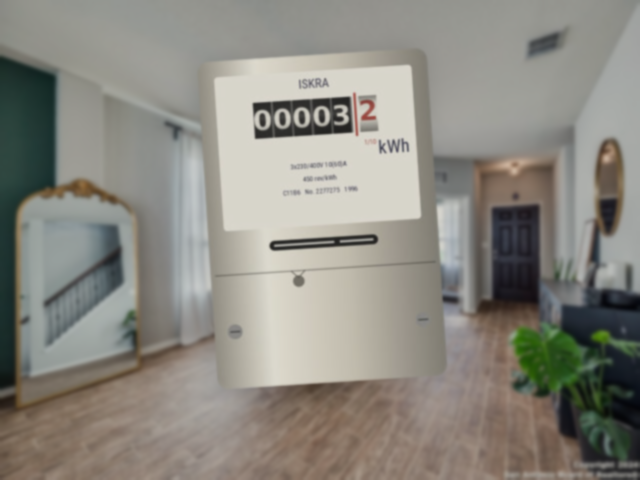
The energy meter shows 3.2,kWh
